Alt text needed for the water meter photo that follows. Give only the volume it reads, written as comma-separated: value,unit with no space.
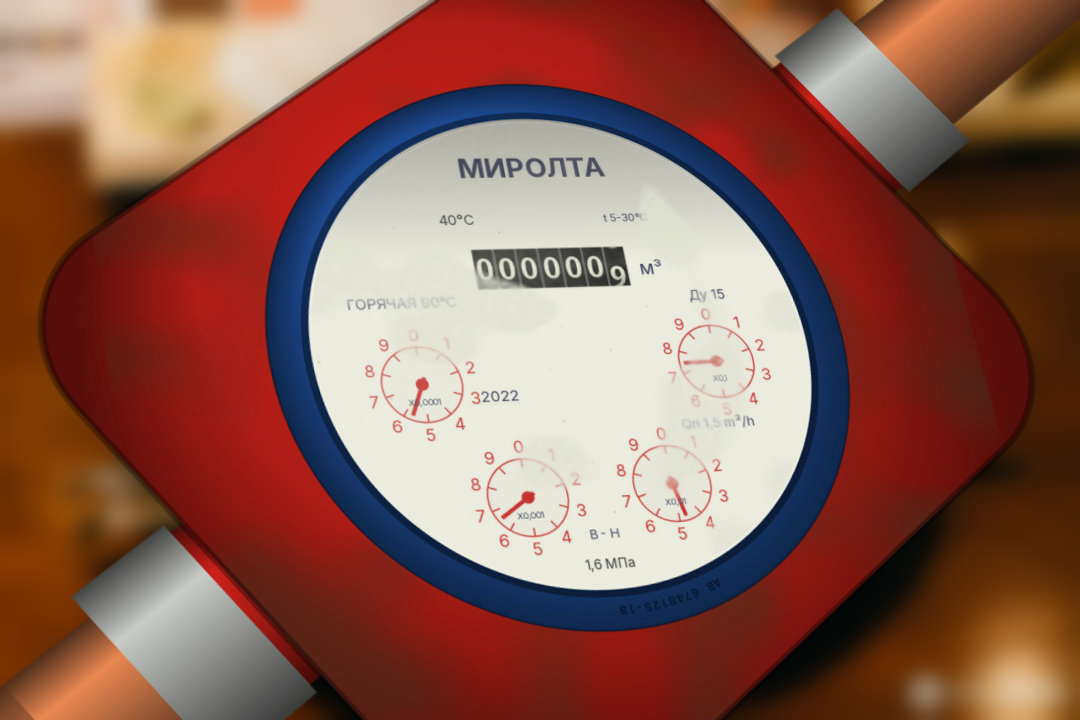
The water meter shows 8.7465,m³
